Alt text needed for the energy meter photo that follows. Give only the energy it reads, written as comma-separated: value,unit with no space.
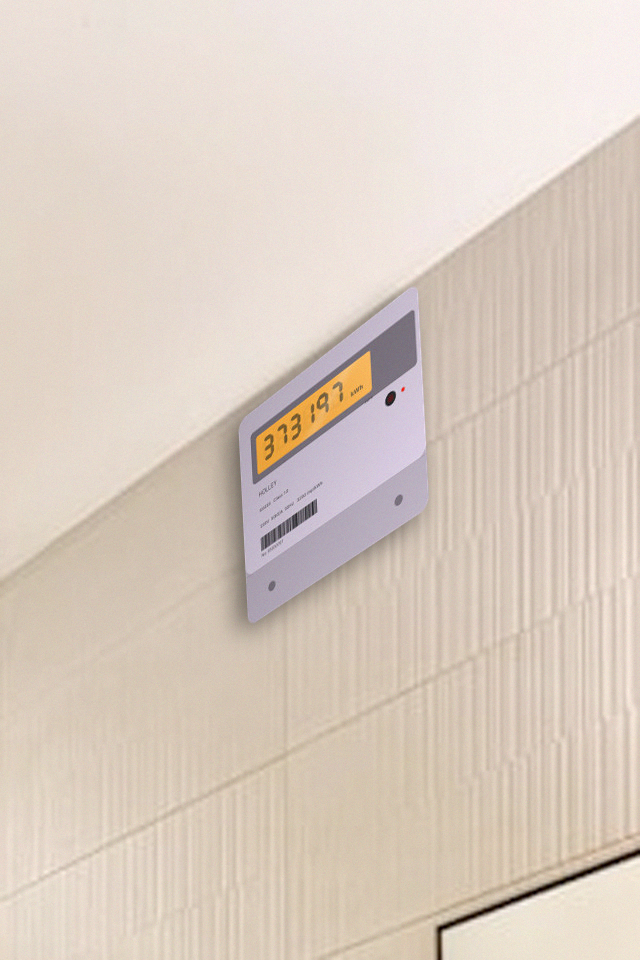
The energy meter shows 373197,kWh
